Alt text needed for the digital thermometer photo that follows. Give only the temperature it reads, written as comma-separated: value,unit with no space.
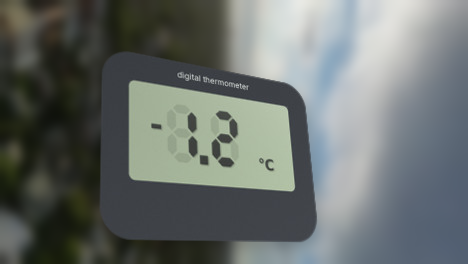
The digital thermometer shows -1.2,°C
